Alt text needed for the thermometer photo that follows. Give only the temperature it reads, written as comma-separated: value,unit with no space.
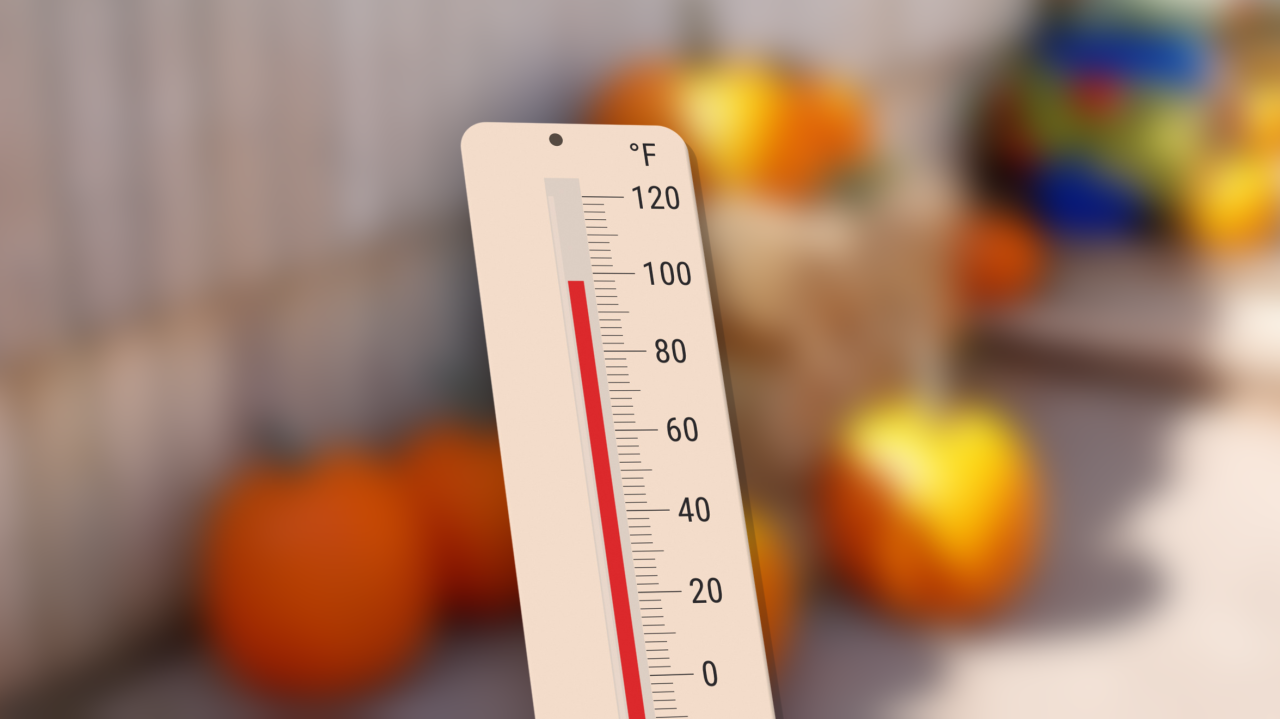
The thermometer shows 98,°F
